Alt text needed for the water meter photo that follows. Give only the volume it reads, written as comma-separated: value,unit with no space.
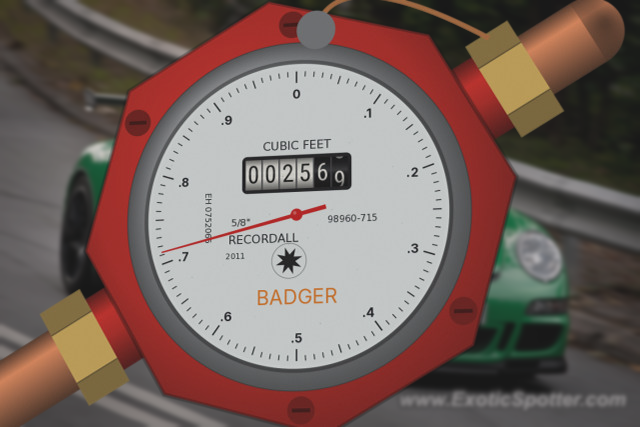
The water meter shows 2568.71,ft³
